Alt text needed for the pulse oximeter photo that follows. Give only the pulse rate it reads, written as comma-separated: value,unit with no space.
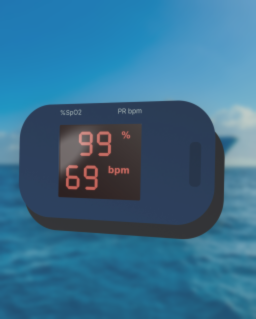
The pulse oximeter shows 69,bpm
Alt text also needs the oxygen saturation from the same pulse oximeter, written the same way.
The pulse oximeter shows 99,%
